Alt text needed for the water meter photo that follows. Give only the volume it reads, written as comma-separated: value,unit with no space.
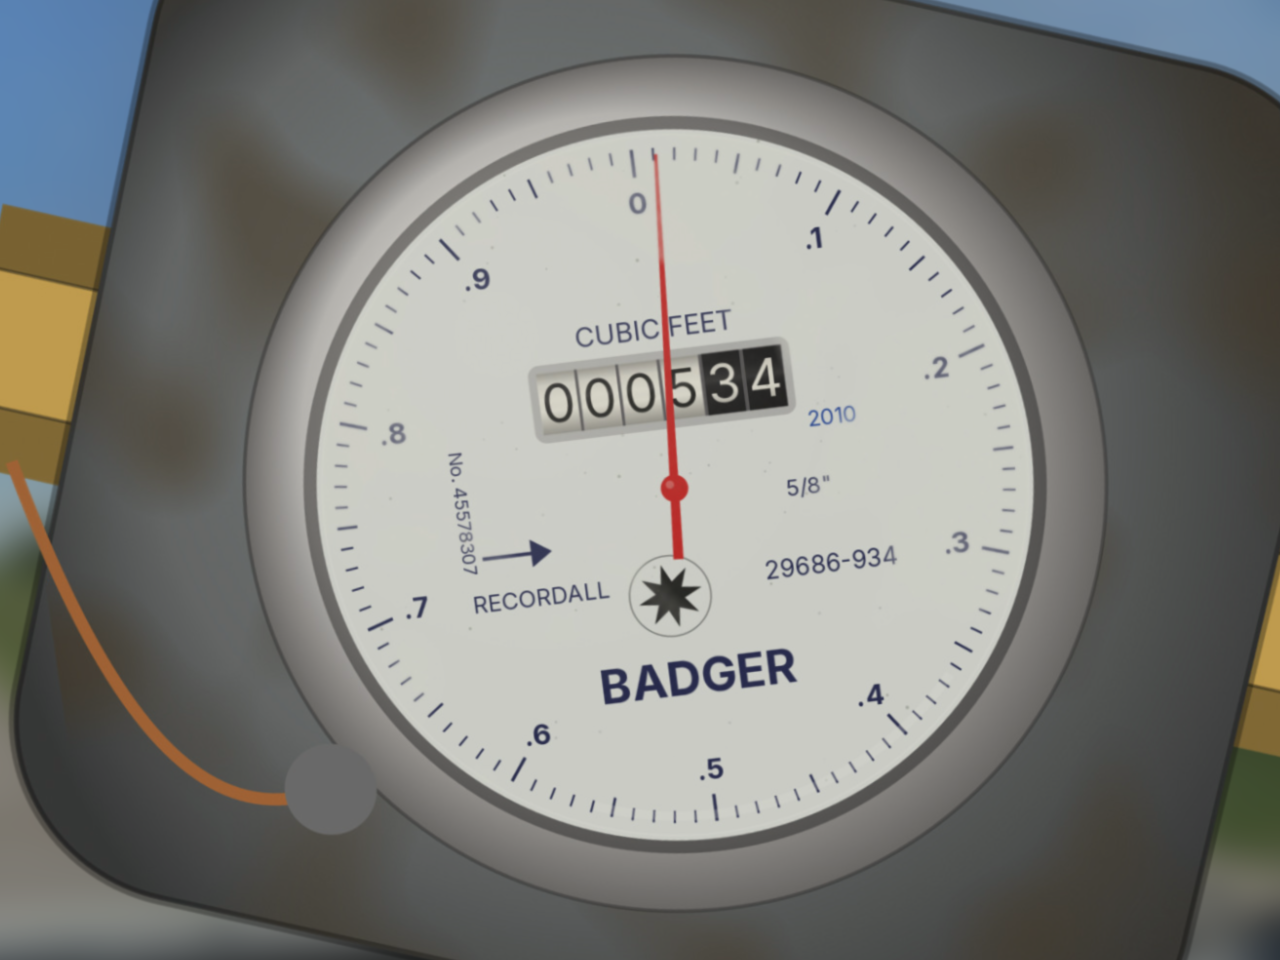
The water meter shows 534.01,ft³
